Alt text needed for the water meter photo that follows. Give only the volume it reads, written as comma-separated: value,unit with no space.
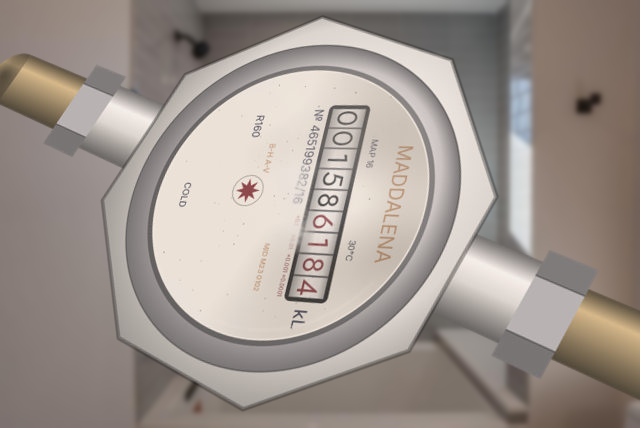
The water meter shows 158.6184,kL
